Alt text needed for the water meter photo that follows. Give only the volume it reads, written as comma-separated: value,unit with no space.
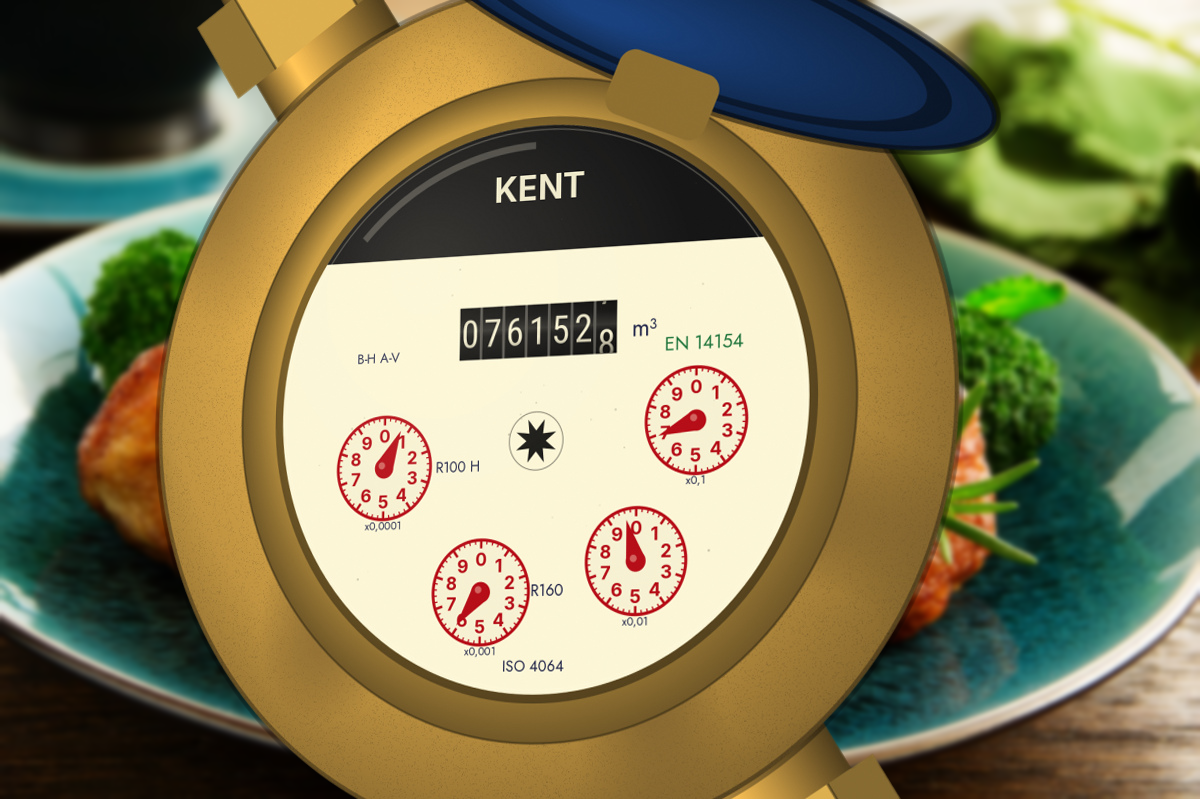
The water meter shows 761527.6960,m³
